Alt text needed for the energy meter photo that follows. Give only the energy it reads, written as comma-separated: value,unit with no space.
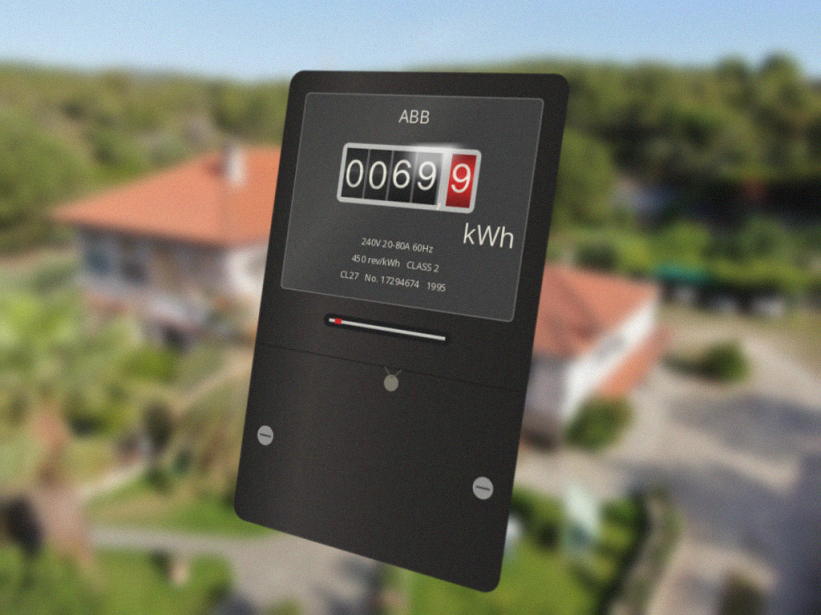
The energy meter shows 69.9,kWh
